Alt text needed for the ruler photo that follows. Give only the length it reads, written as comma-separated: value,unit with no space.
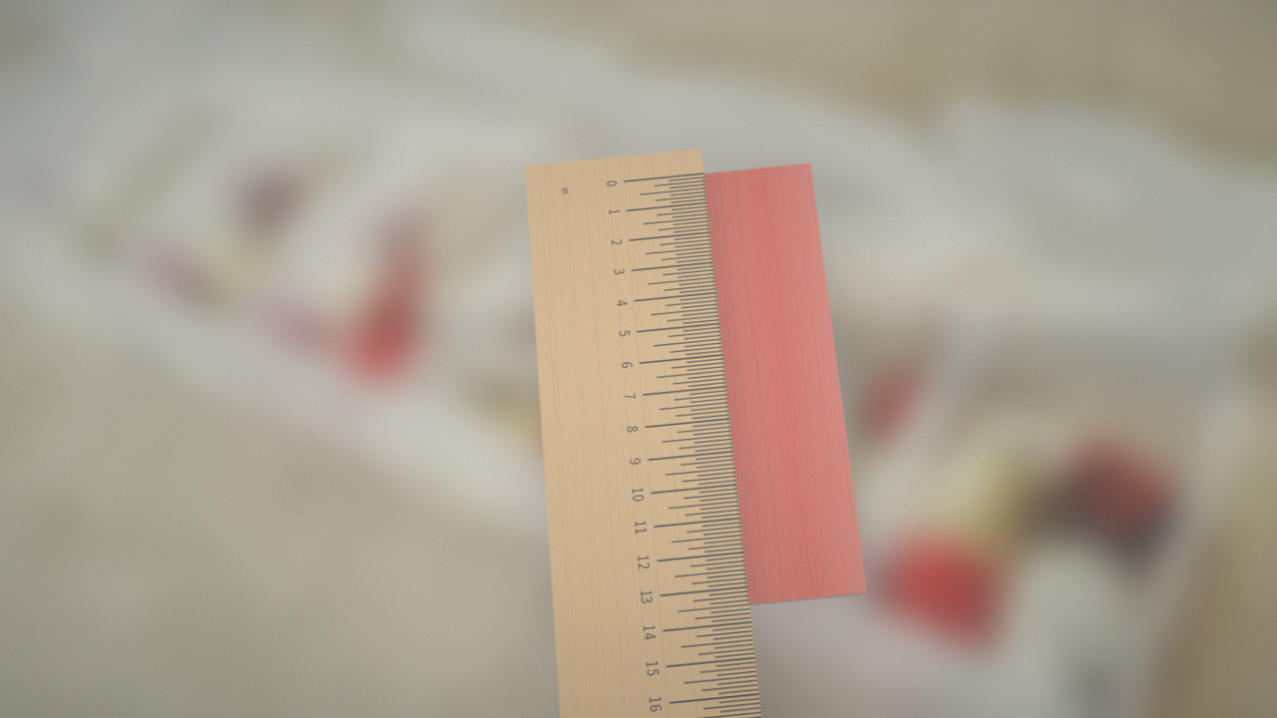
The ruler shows 13.5,in
